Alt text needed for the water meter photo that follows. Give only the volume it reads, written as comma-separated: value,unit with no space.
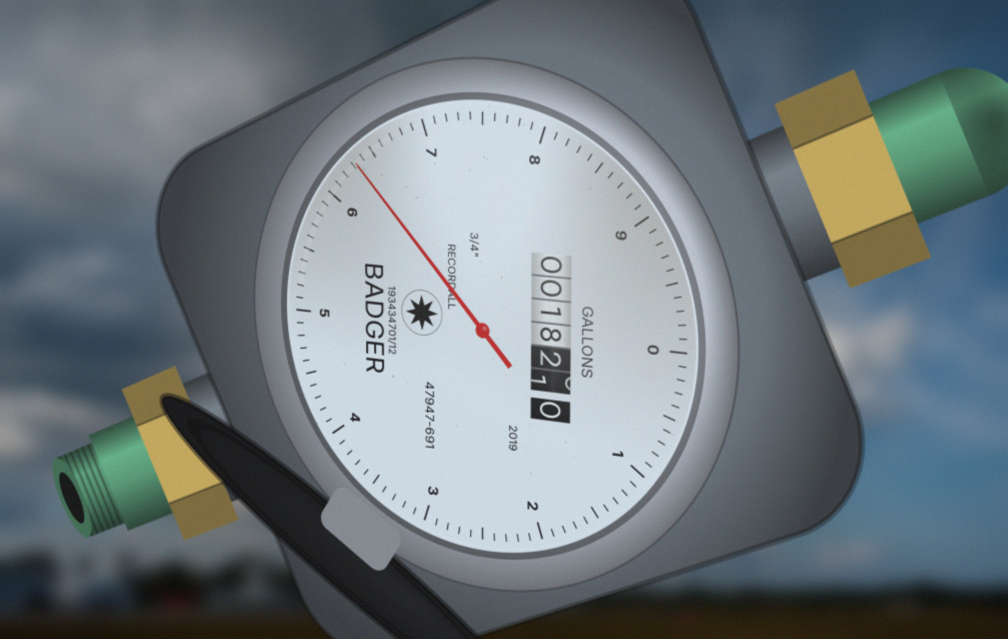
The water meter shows 18206.3,gal
